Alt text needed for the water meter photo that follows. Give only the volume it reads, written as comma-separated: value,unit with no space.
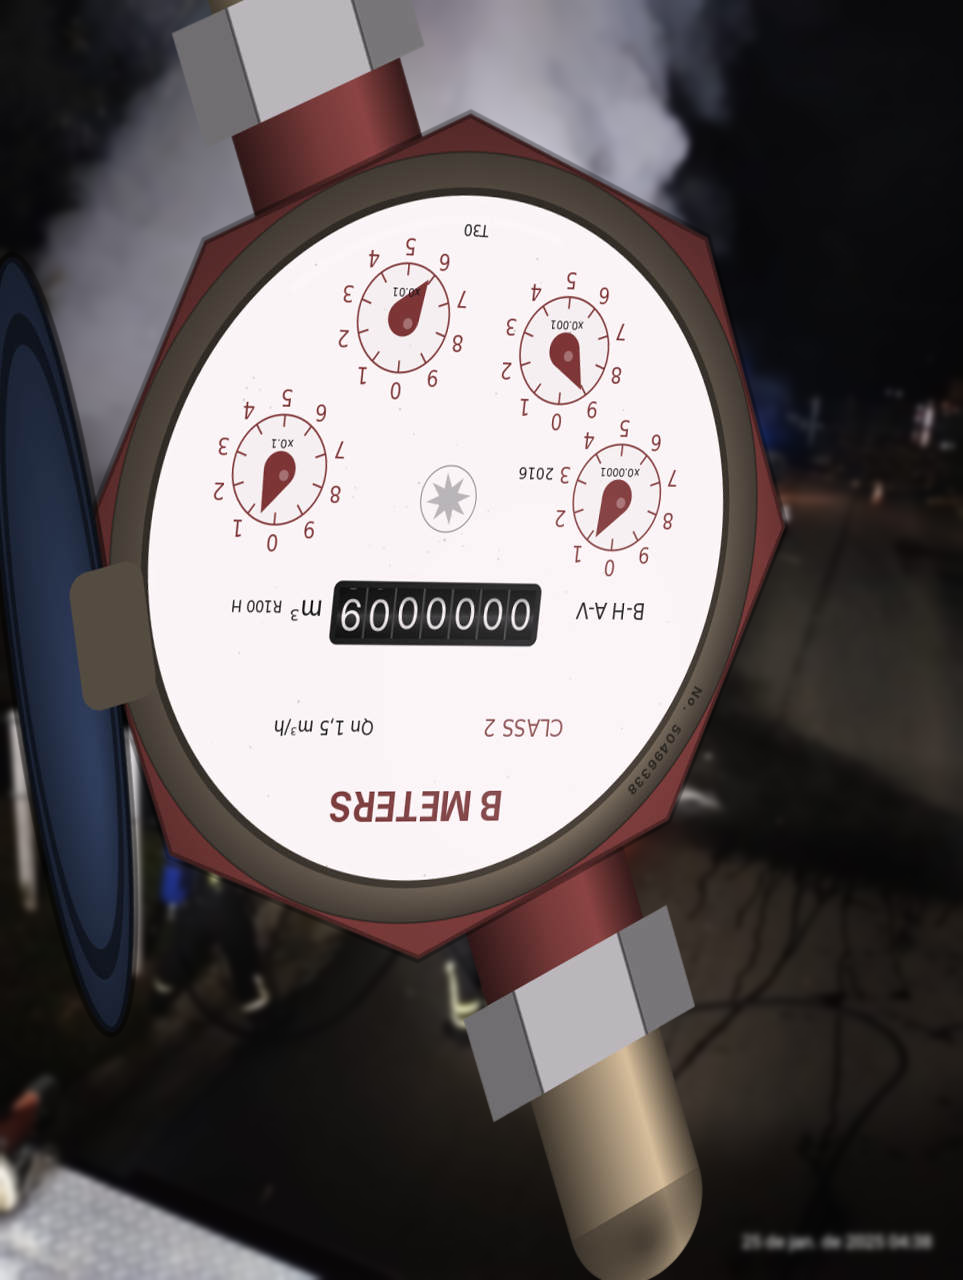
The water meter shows 9.0590,m³
